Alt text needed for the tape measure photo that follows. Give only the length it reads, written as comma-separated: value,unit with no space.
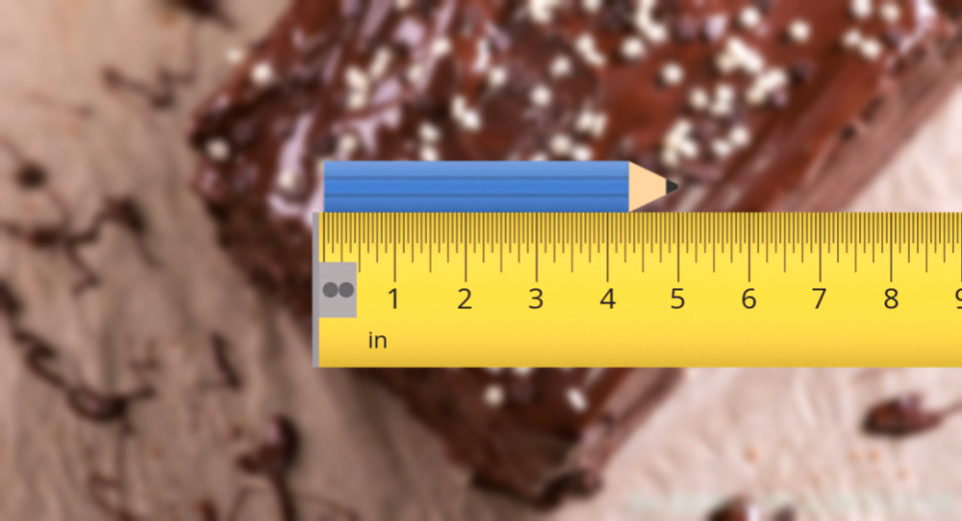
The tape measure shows 5,in
